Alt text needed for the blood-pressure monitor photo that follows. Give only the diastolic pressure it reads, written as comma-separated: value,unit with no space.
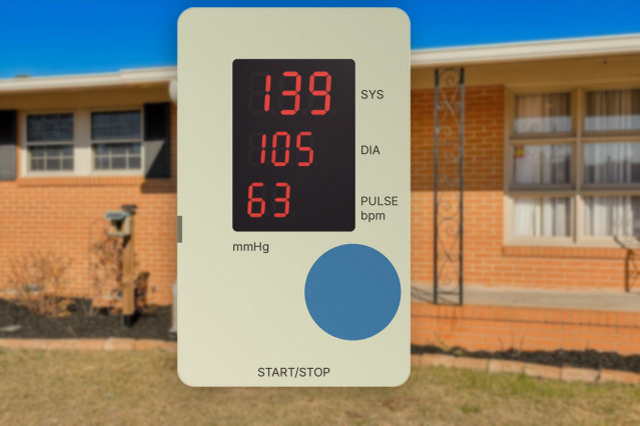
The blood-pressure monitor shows 105,mmHg
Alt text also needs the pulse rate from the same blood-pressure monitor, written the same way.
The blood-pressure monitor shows 63,bpm
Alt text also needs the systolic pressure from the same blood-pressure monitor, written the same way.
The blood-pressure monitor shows 139,mmHg
